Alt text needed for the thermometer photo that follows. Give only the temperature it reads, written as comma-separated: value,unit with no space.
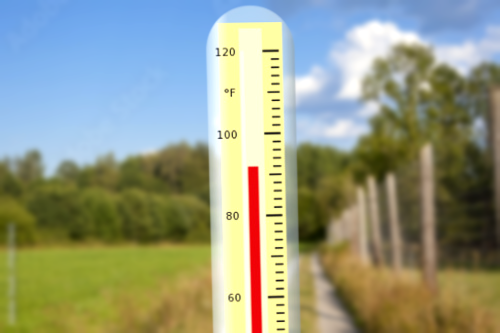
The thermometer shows 92,°F
